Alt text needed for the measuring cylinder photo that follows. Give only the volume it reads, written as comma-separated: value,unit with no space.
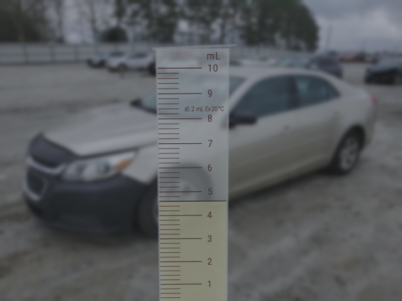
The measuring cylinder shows 4.6,mL
